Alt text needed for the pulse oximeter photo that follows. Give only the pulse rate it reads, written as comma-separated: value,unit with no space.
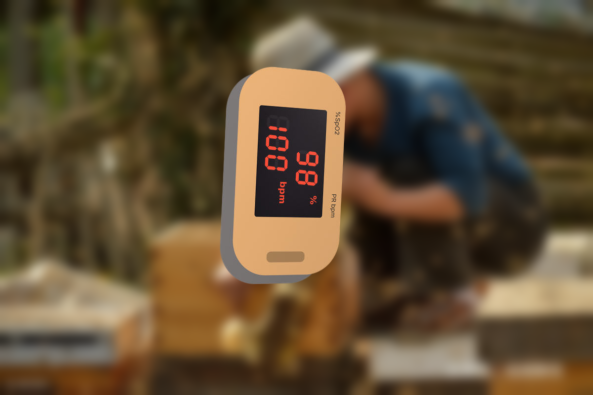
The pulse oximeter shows 100,bpm
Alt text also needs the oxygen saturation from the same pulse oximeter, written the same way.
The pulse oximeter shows 98,%
